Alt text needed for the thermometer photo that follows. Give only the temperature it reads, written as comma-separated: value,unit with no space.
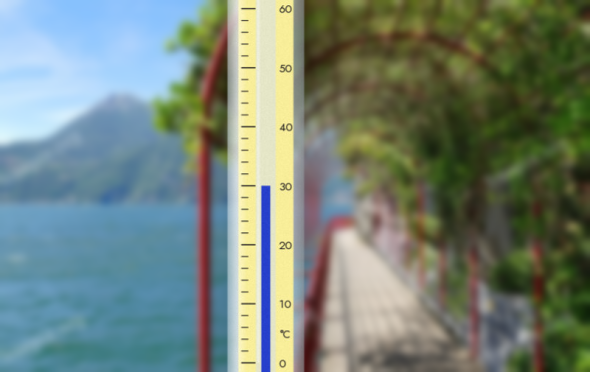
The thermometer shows 30,°C
